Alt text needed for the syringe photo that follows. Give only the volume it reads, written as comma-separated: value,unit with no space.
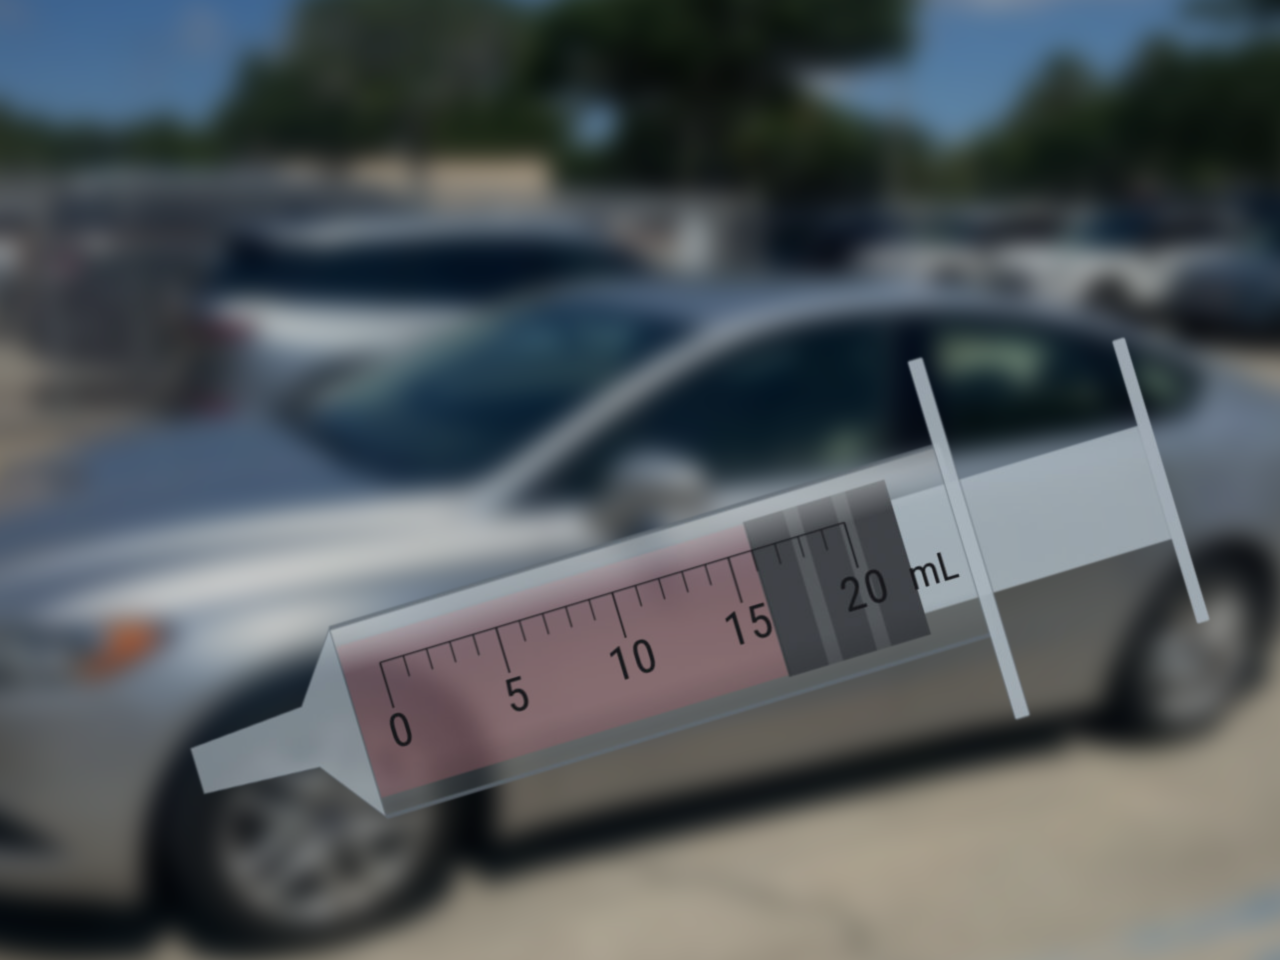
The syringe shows 16,mL
